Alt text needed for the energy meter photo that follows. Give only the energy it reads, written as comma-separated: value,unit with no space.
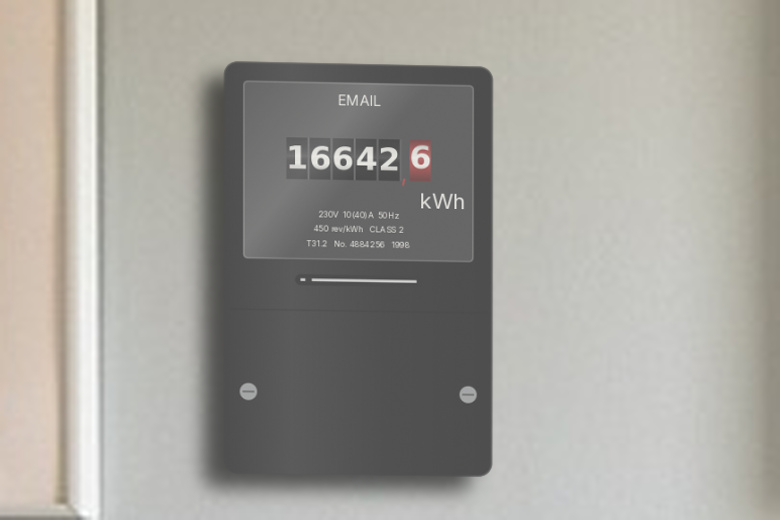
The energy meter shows 16642.6,kWh
